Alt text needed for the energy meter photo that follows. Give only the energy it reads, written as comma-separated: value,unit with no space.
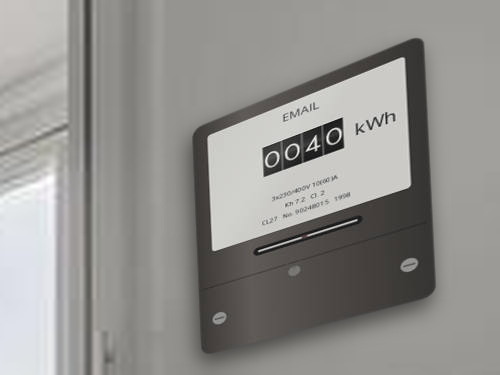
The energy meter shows 40,kWh
